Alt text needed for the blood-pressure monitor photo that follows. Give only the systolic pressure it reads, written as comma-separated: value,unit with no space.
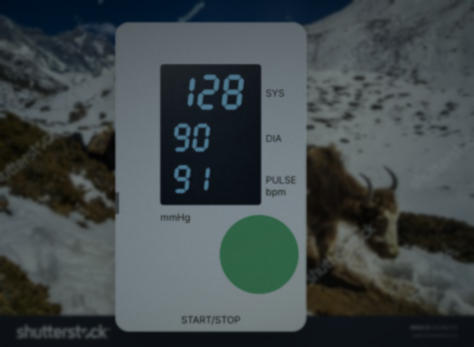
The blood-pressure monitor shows 128,mmHg
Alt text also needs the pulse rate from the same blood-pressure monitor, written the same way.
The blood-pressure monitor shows 91,bpm
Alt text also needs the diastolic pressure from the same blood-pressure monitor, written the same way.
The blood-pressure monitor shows 90,mmHg
